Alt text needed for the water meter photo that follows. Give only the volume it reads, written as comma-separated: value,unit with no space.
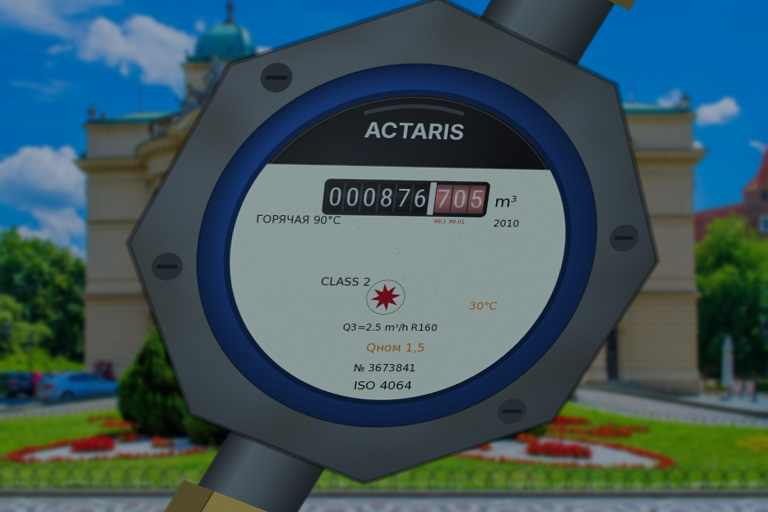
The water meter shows 876.705,m³
